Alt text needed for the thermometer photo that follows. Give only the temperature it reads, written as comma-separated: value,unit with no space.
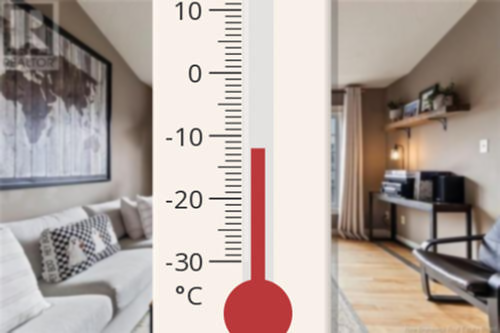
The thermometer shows -12,°C
